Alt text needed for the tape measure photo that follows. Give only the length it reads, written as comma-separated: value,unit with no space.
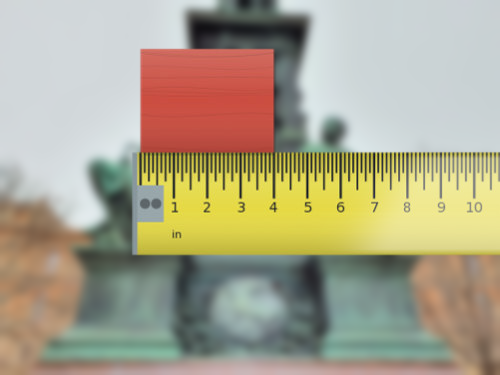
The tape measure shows 4,in
